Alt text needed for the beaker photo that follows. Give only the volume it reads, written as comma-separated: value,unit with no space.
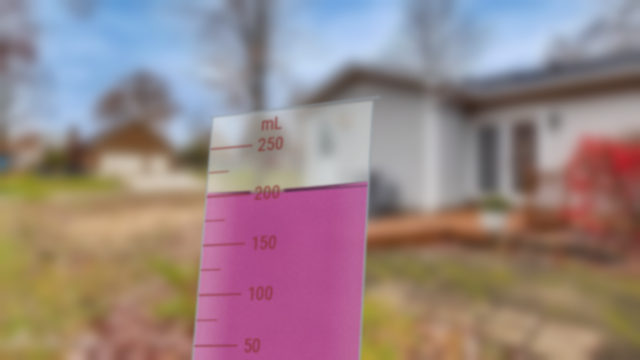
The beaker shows 200,mL
